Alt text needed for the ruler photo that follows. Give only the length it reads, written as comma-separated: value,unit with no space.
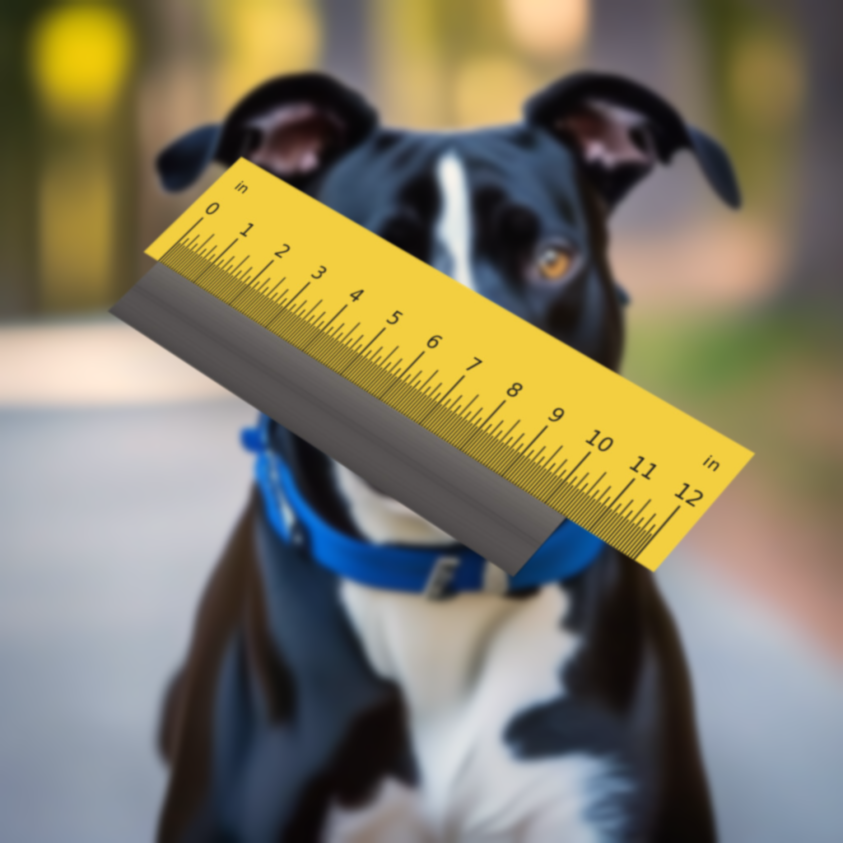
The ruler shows 10.5,in
